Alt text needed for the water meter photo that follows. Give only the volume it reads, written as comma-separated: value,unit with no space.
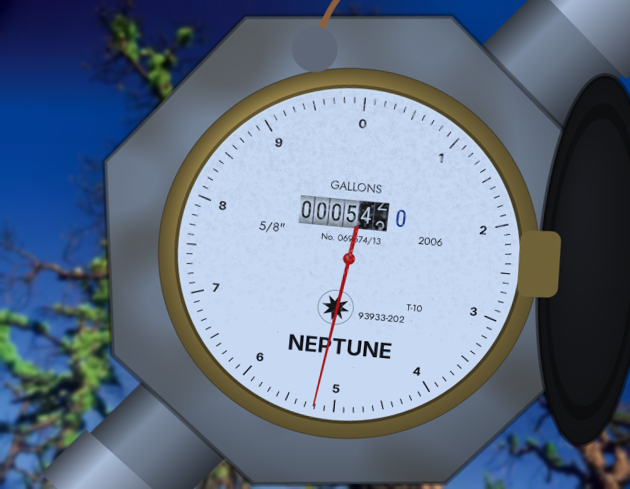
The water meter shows 5425.2,gal
